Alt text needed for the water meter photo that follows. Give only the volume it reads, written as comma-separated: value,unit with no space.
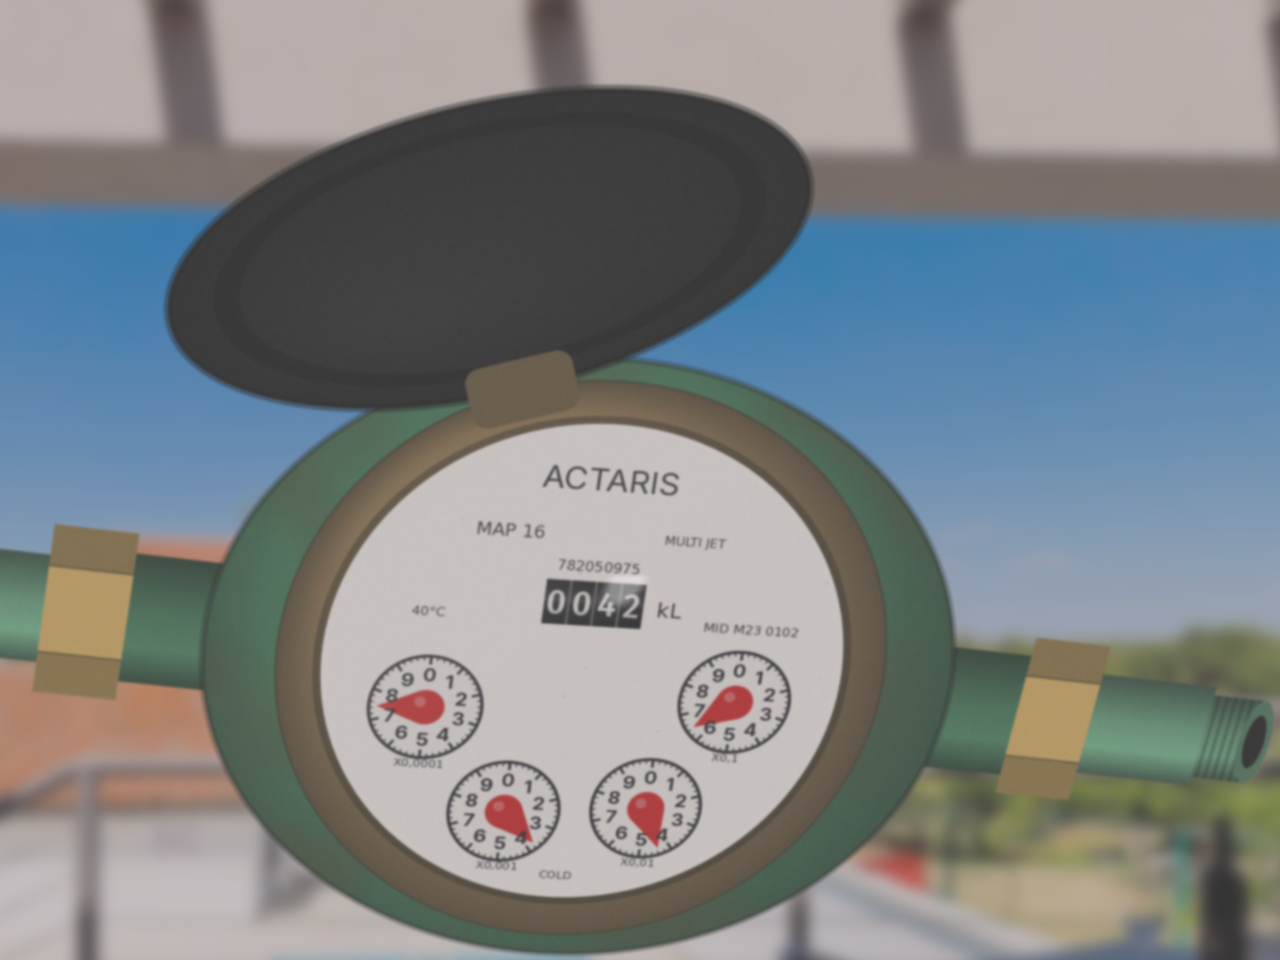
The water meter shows 42.6437,kL
